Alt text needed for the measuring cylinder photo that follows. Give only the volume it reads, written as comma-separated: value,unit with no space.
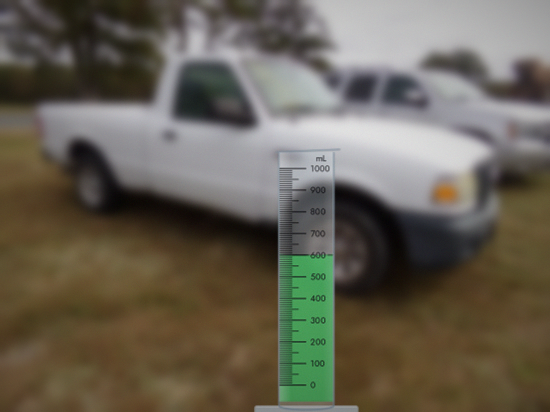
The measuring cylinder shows 600,mL
